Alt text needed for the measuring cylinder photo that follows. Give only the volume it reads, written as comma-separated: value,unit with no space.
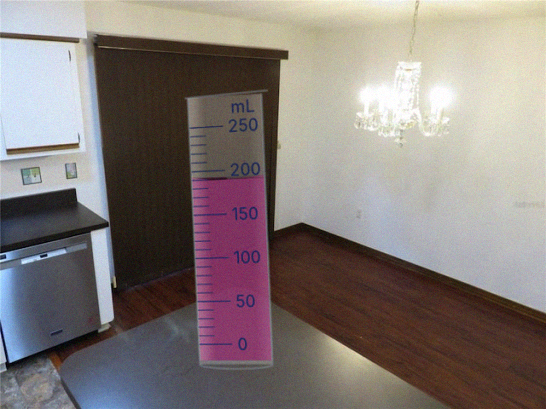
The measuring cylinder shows 190,mL
